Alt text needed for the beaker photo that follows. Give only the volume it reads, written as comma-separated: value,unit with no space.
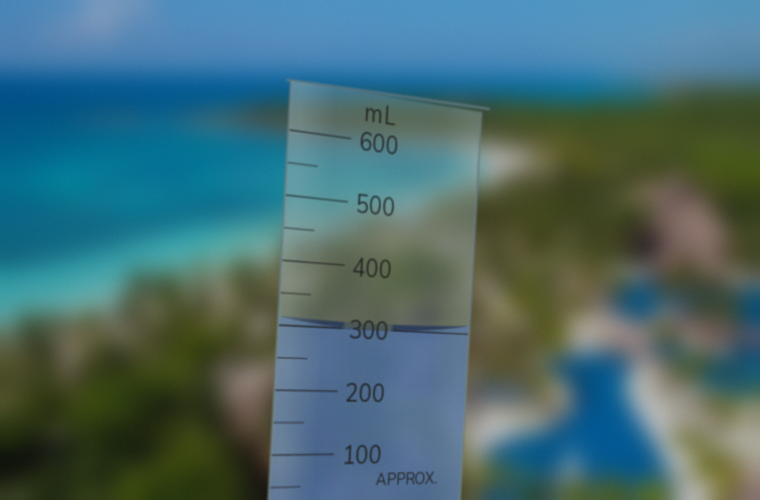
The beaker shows 300,mL
